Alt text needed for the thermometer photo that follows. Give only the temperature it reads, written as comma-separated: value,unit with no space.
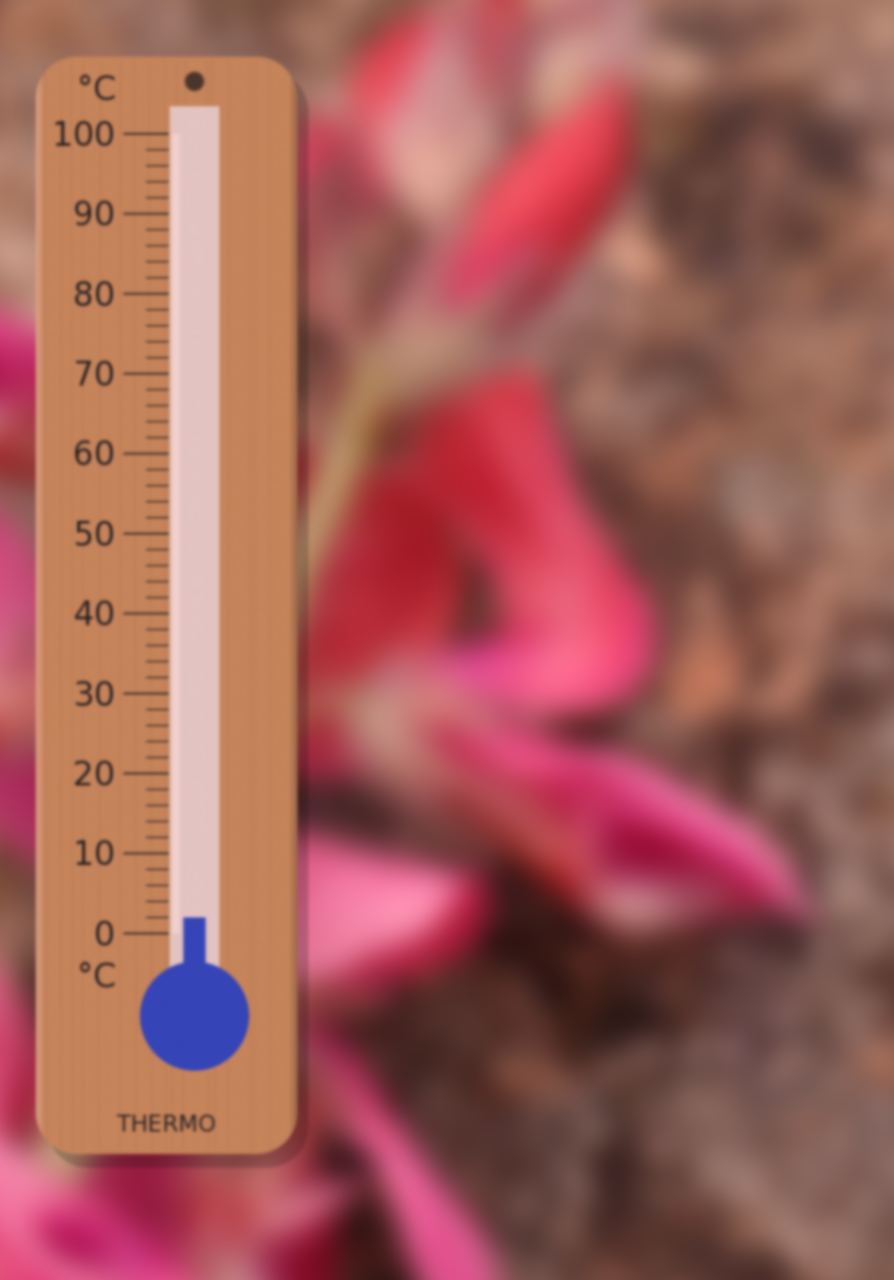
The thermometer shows 2,°C
